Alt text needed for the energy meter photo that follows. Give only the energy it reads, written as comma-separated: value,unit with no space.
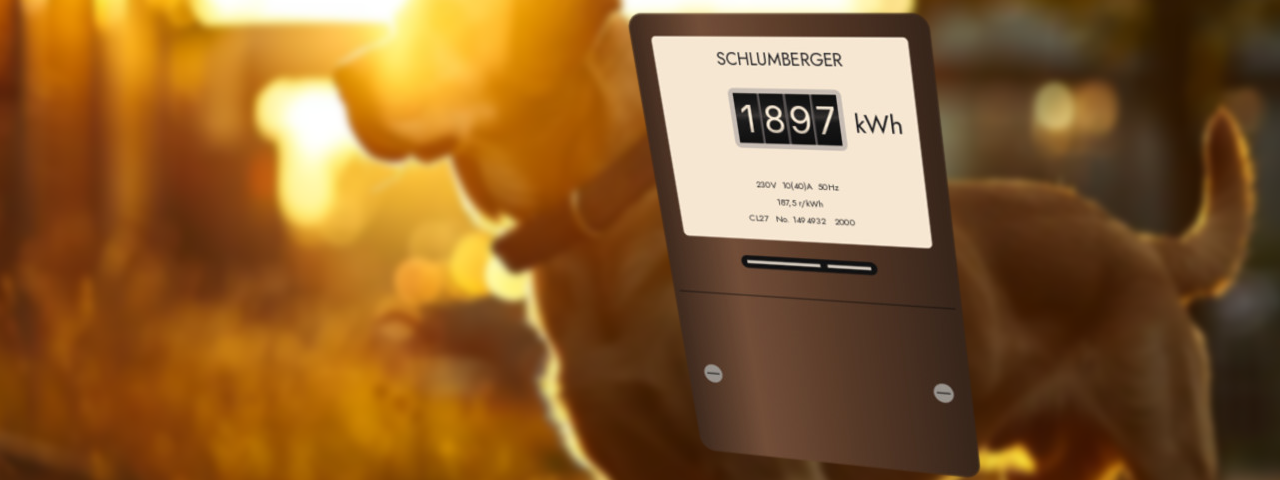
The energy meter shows 1897,kWh
